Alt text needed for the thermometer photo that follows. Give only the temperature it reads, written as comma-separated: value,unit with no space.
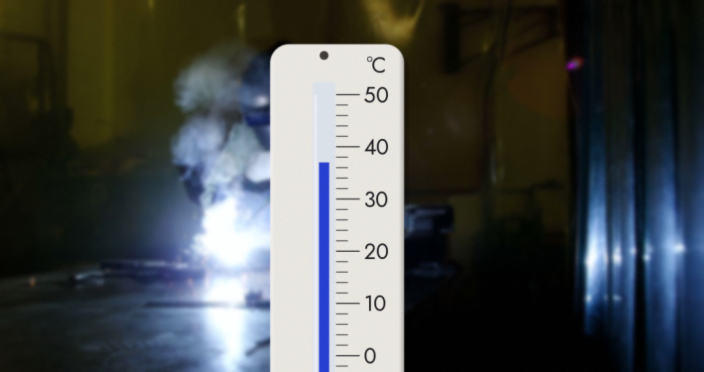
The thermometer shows 37,°C
